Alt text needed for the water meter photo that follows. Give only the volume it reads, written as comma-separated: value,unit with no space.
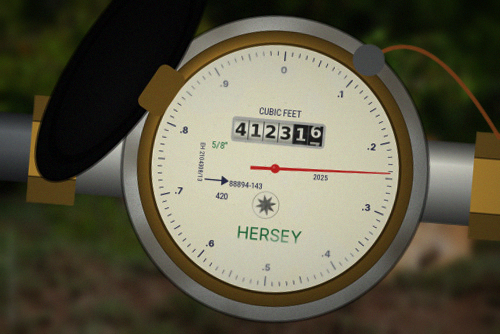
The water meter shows 412316.24,ft³
